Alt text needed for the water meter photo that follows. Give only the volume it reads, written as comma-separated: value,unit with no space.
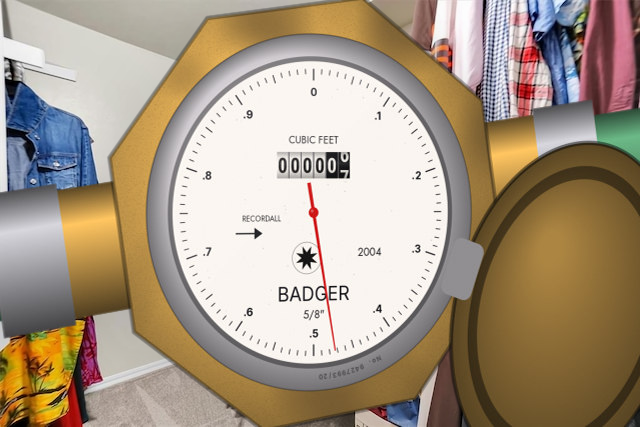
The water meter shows 6.47,ft³
